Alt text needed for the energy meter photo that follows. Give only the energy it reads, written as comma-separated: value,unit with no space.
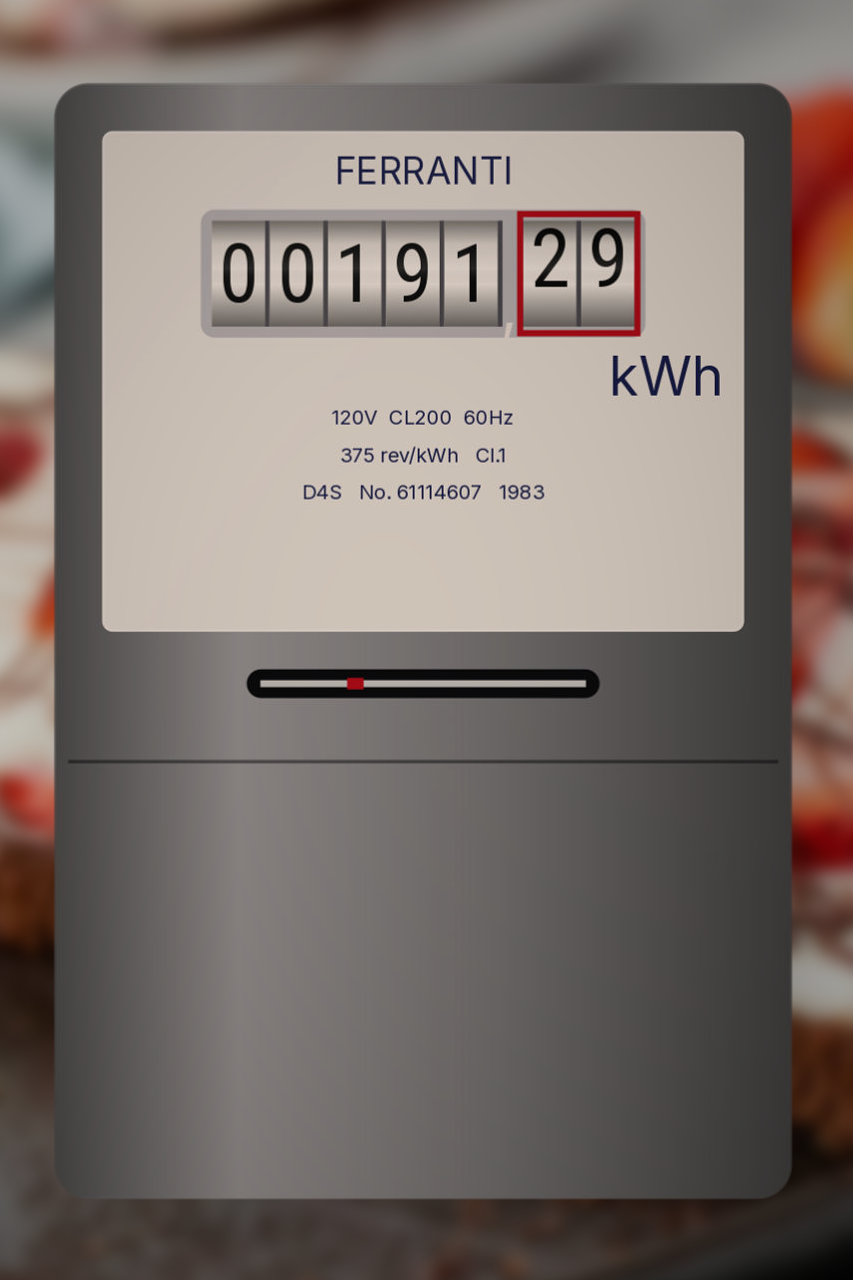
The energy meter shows 191.29,kWh
